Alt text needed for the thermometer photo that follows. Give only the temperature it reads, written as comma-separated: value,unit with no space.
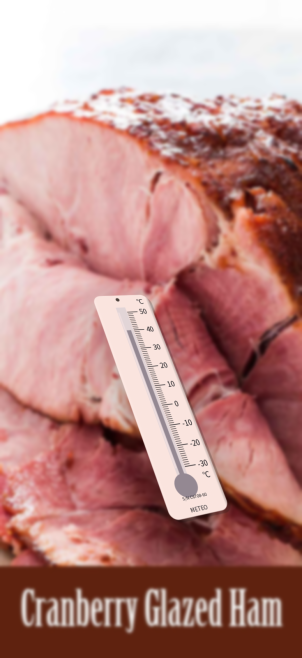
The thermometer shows 40,°C
